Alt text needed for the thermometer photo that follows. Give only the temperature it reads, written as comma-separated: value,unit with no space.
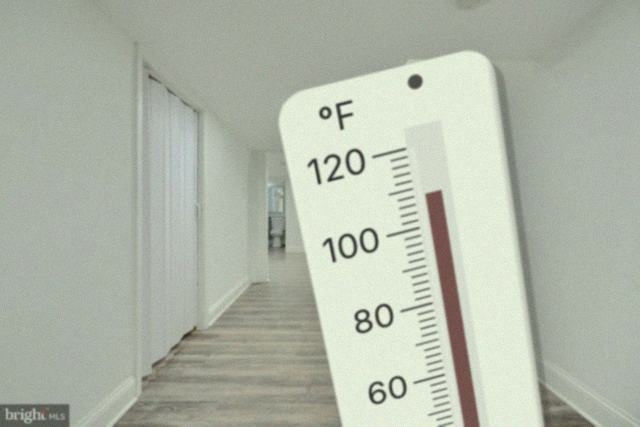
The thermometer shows 108,°F
